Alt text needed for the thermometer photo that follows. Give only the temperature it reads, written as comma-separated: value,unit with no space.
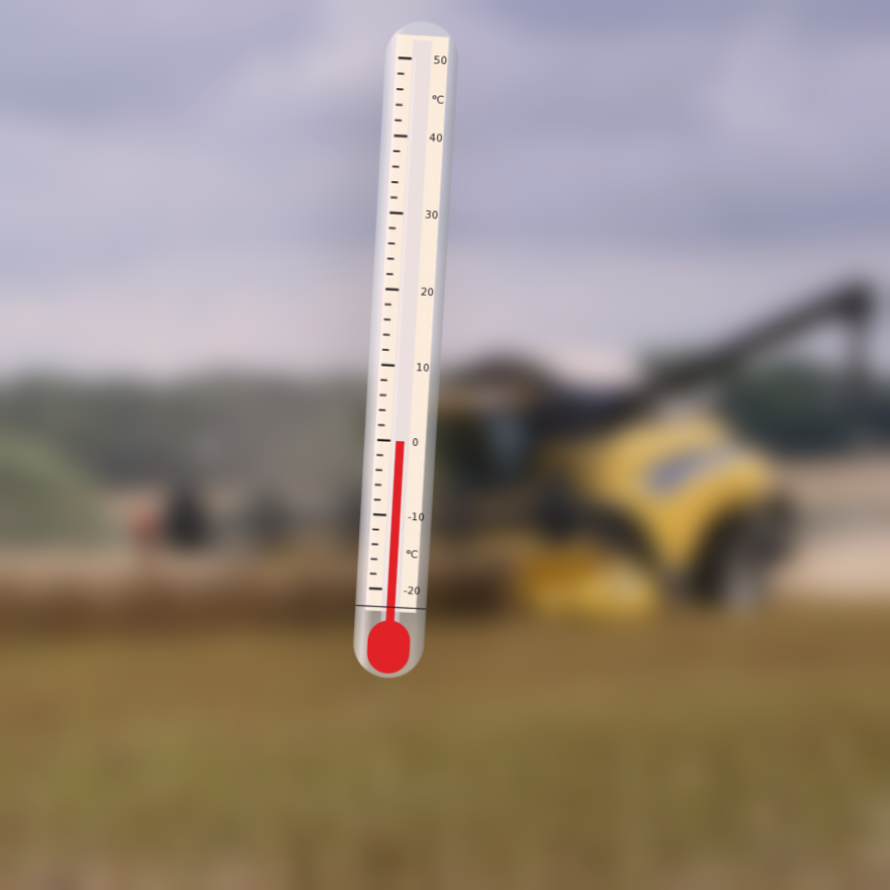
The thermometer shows 0,°C
